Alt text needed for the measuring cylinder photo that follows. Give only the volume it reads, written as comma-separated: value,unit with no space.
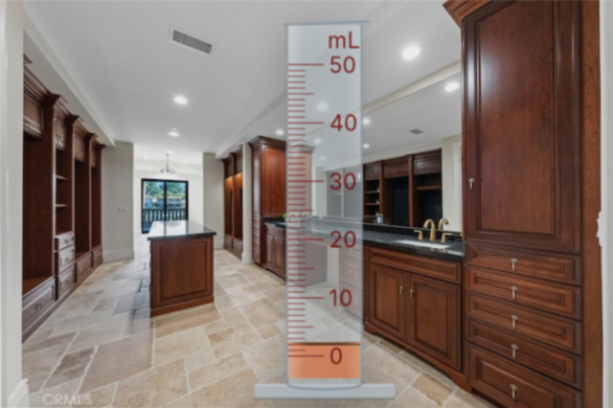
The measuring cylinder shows 2,mL
